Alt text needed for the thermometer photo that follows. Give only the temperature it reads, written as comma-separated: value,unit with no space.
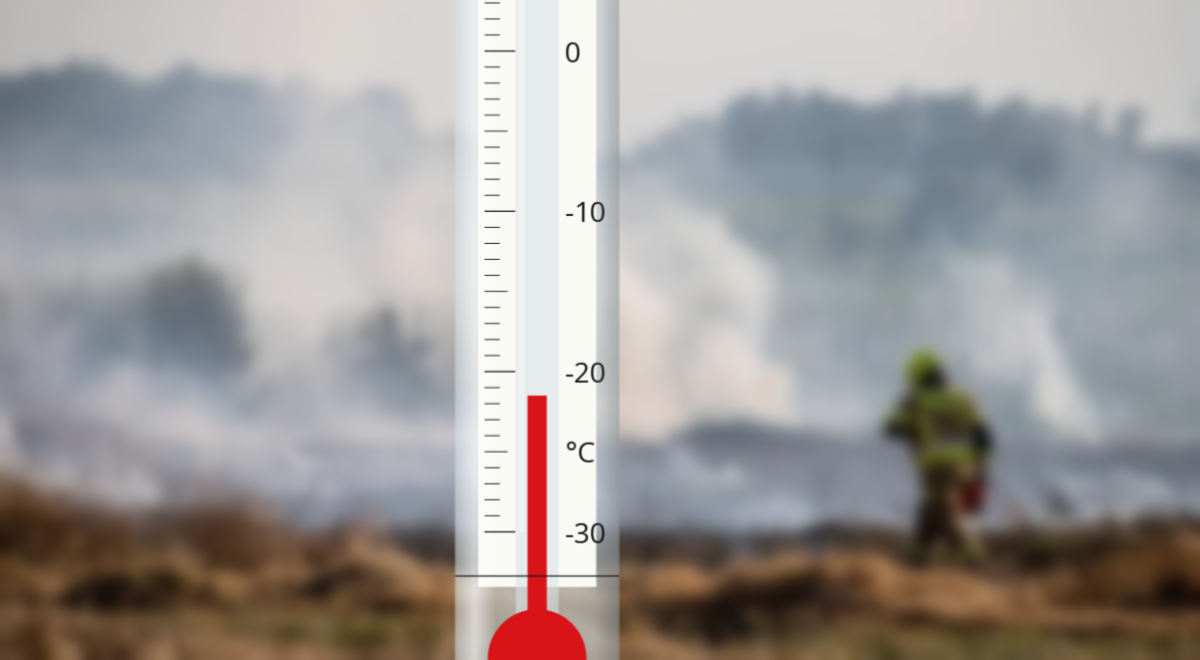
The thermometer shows -21.5,°C
